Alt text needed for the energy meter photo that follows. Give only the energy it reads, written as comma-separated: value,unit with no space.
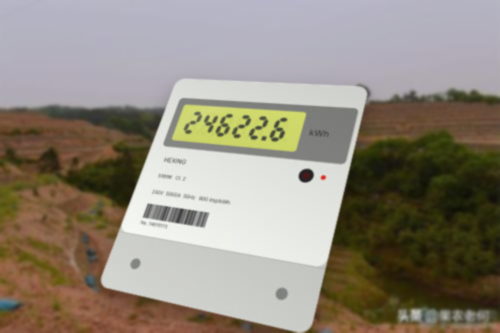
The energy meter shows 24622.6,kWh
